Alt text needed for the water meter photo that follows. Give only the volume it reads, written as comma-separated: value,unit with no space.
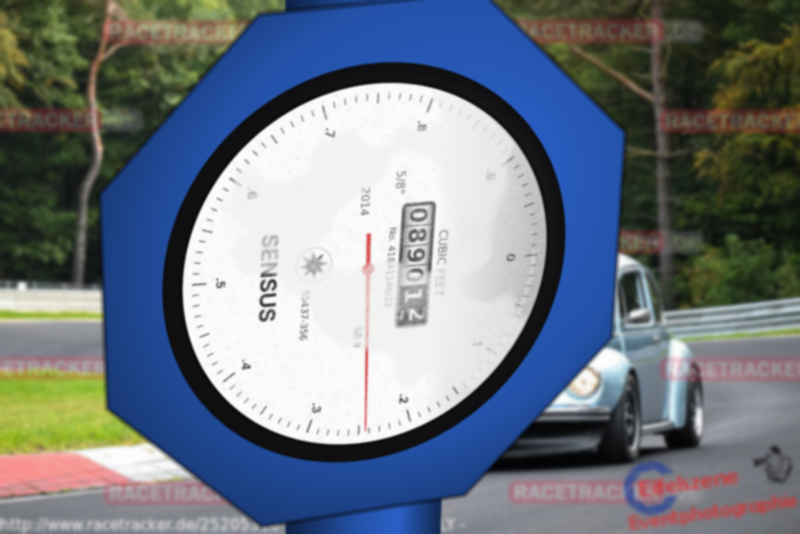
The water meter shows 89012.24,ft³
